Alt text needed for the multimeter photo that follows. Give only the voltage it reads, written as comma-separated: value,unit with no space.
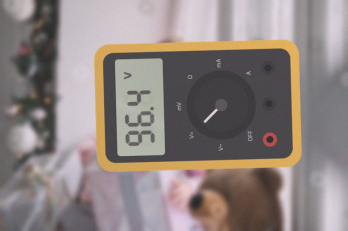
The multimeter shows 96.4,V
